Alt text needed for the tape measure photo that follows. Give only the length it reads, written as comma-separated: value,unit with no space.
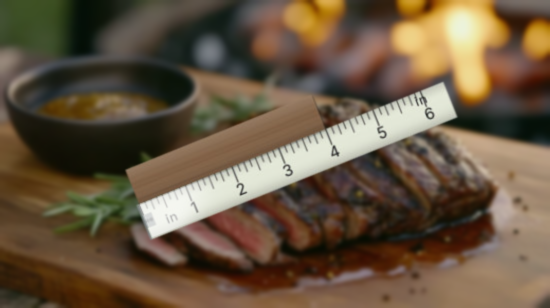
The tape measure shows 4,in
